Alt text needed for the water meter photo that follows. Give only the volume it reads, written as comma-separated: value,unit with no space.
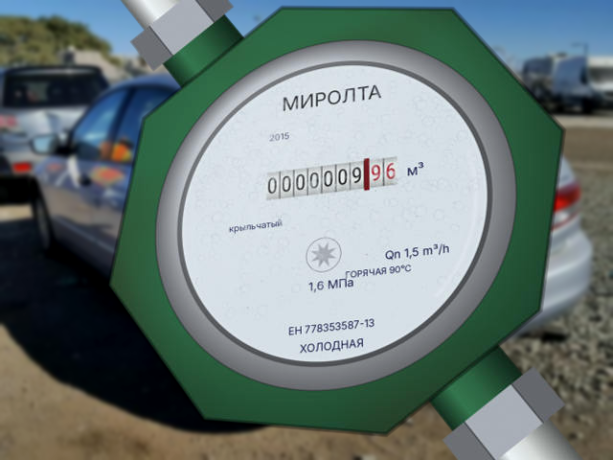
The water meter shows 9.96,m³
